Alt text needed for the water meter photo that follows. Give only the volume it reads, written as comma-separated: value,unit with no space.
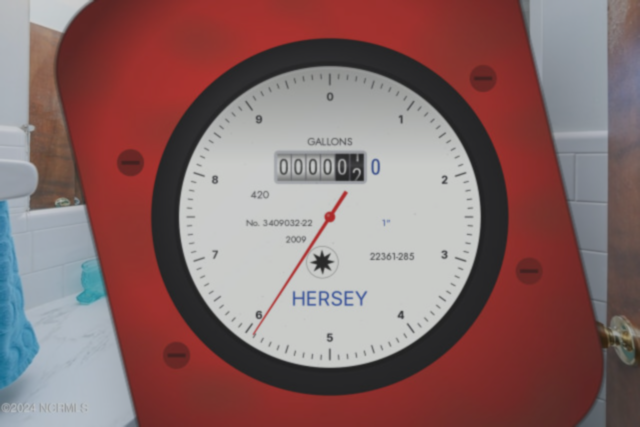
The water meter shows 15.9,gal
